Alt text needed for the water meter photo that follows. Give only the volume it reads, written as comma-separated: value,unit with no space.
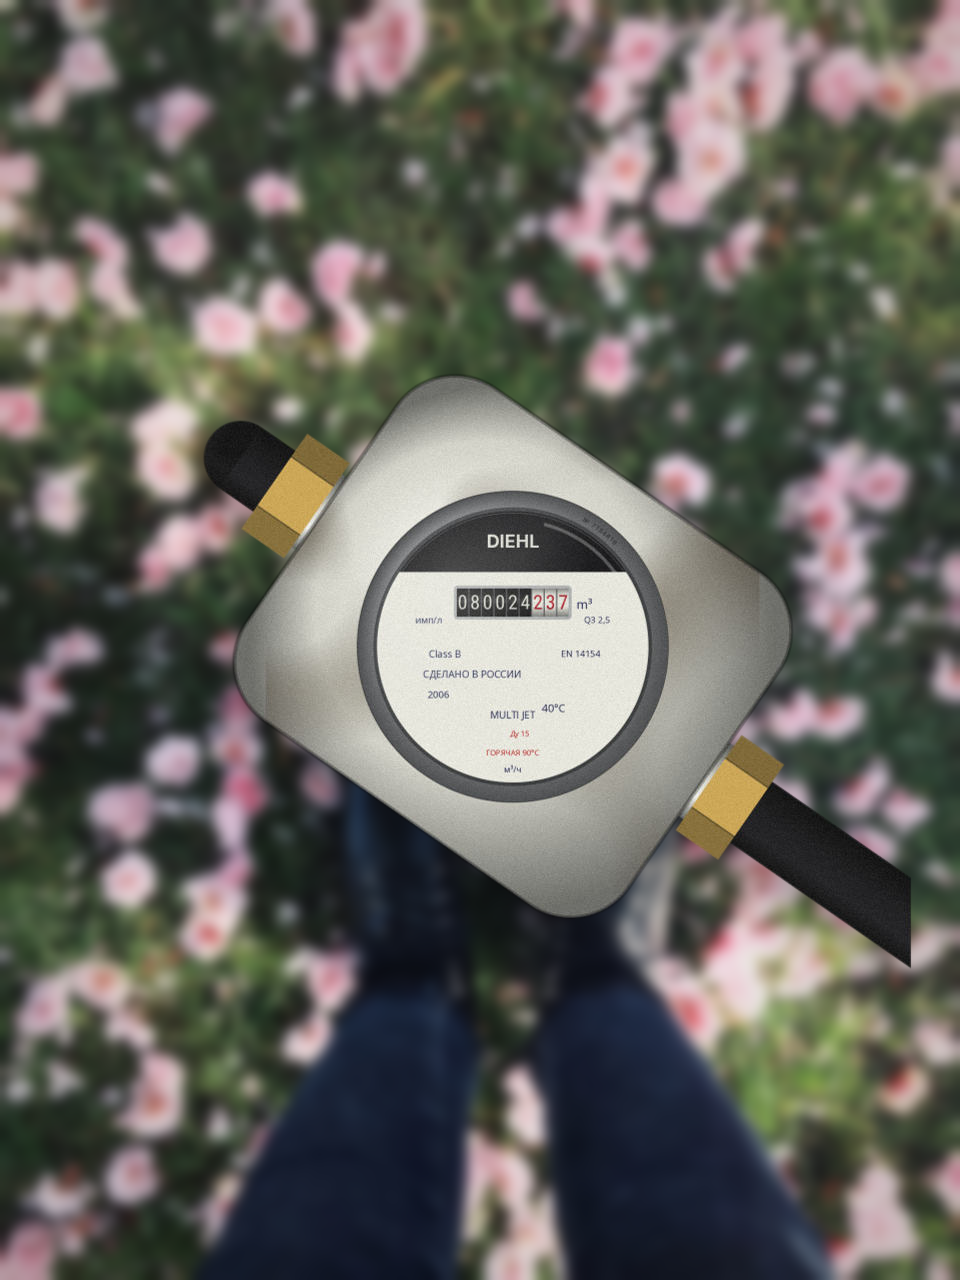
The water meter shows 80024.237,m³
